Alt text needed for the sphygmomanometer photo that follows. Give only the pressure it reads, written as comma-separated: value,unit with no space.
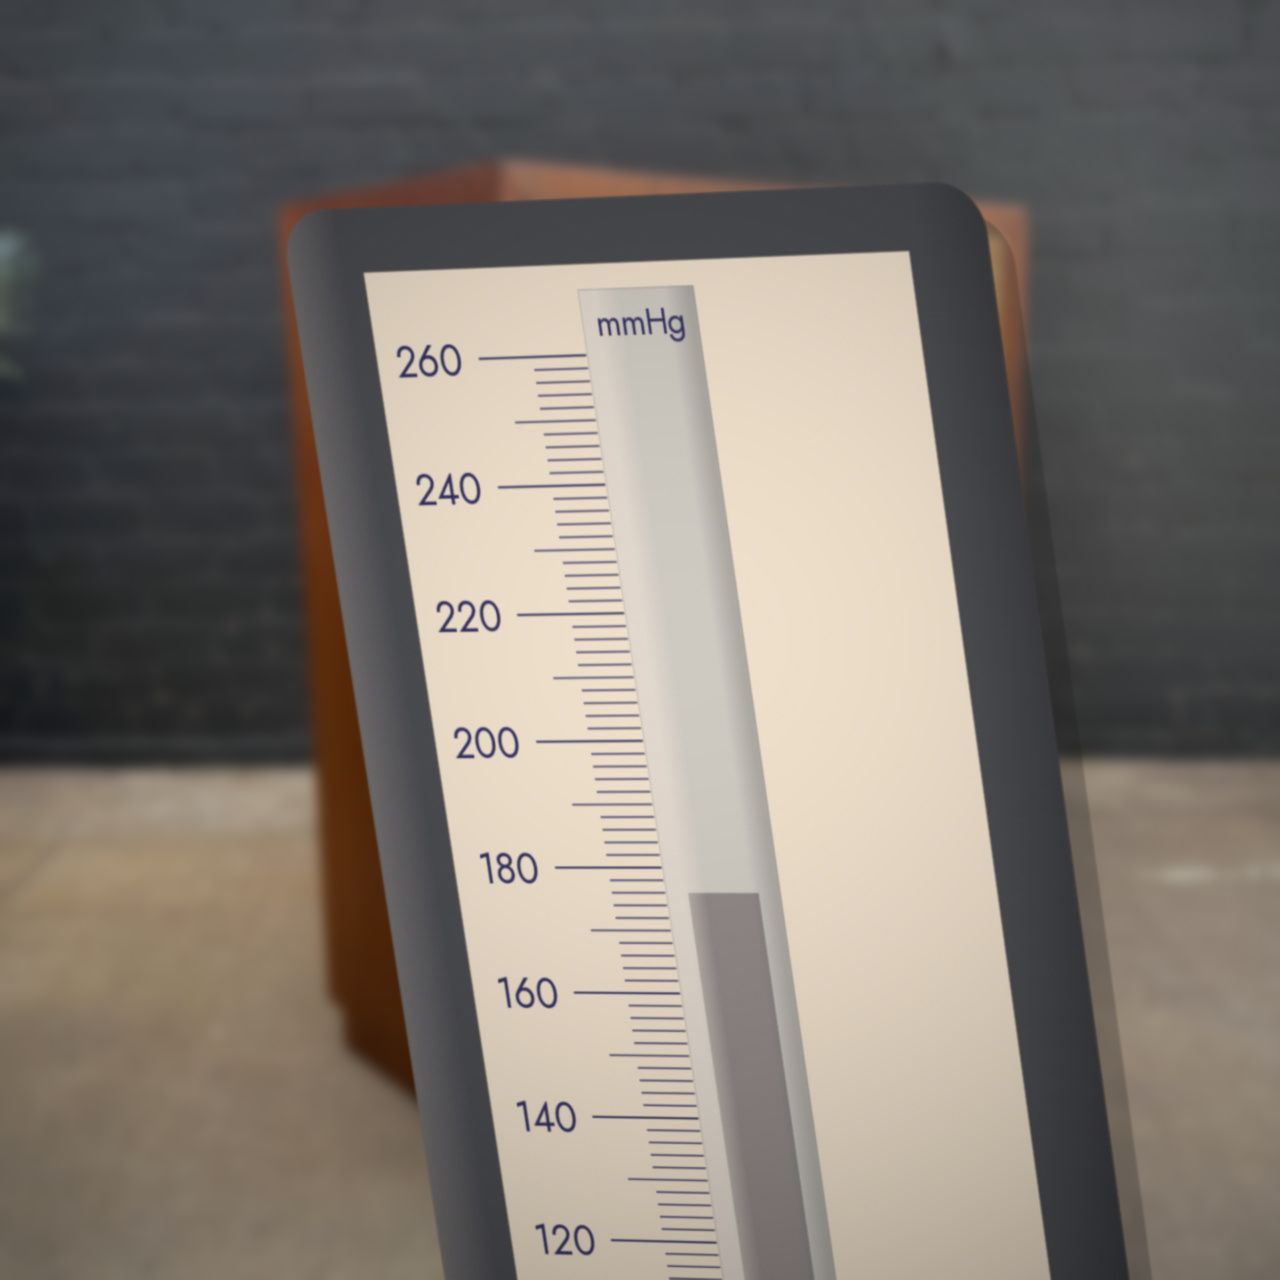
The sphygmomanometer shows 176,mmHg
